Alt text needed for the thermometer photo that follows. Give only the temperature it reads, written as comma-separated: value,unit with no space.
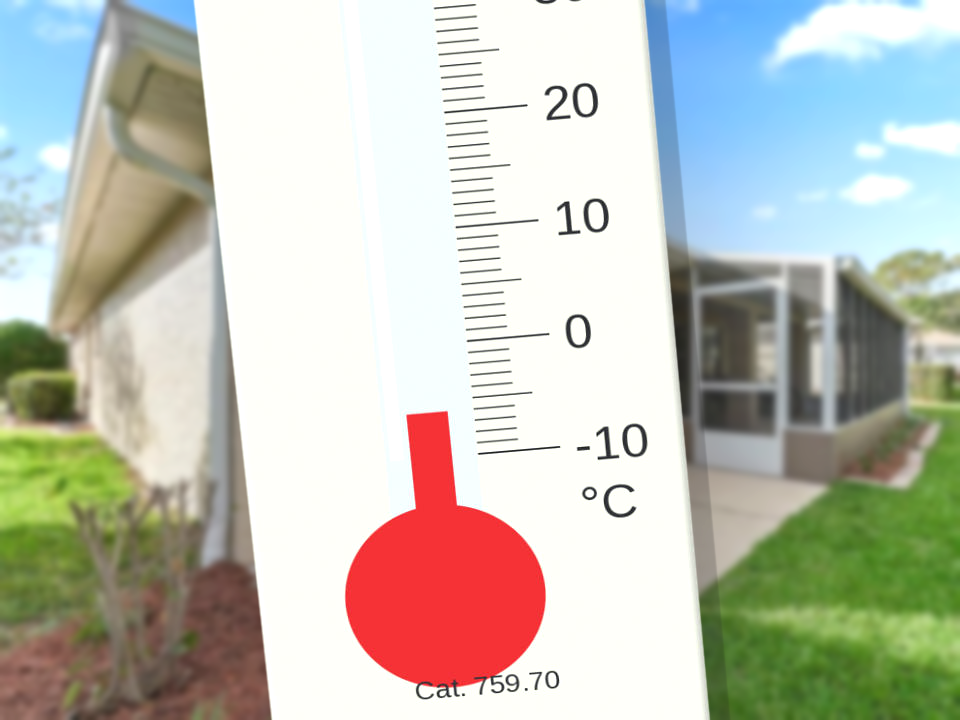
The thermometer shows -6,°C
